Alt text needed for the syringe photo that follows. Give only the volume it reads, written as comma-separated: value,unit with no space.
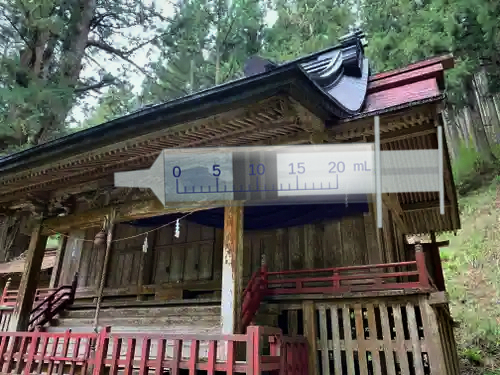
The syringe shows 7,mL
